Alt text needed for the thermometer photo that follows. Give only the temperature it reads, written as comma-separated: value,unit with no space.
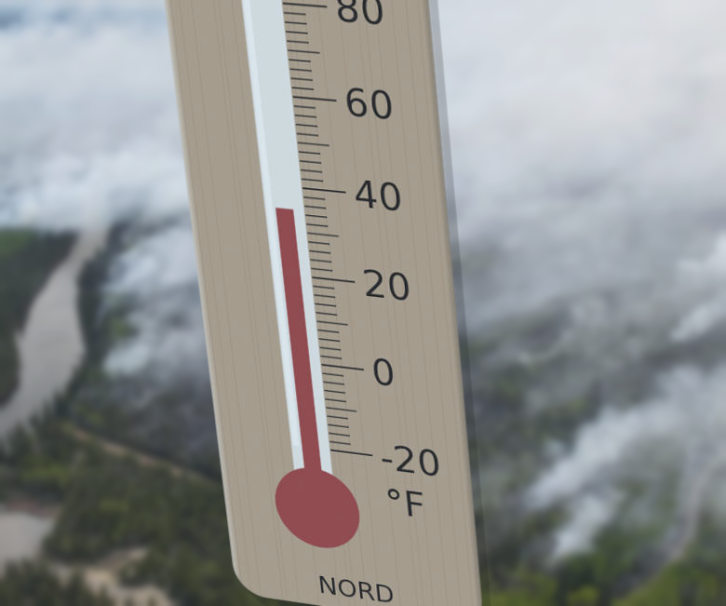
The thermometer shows 35,°F
